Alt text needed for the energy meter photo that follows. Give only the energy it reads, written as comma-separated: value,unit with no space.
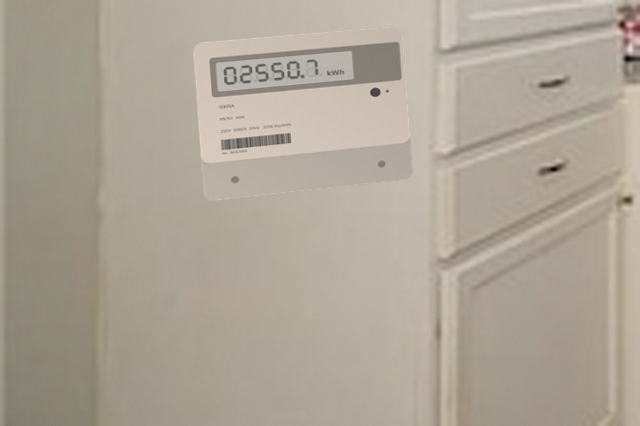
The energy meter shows 2550.7,kWh
